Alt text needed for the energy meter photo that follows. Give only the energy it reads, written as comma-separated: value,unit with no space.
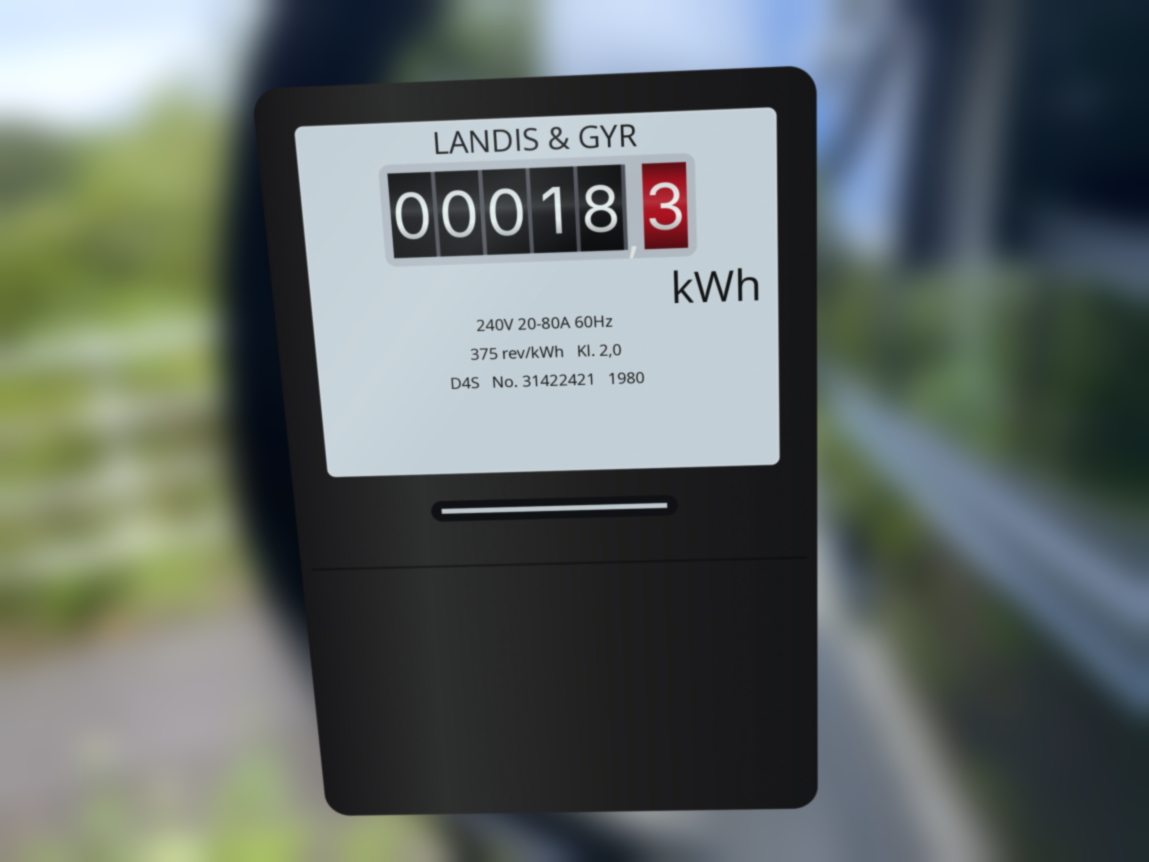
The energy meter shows 18.3,kWh
